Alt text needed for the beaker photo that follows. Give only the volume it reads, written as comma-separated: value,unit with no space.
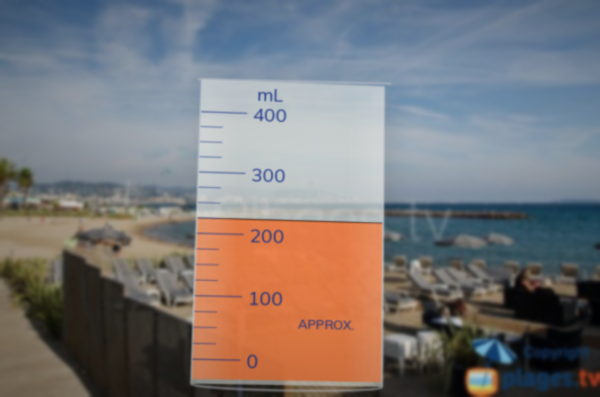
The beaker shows 225,mL
